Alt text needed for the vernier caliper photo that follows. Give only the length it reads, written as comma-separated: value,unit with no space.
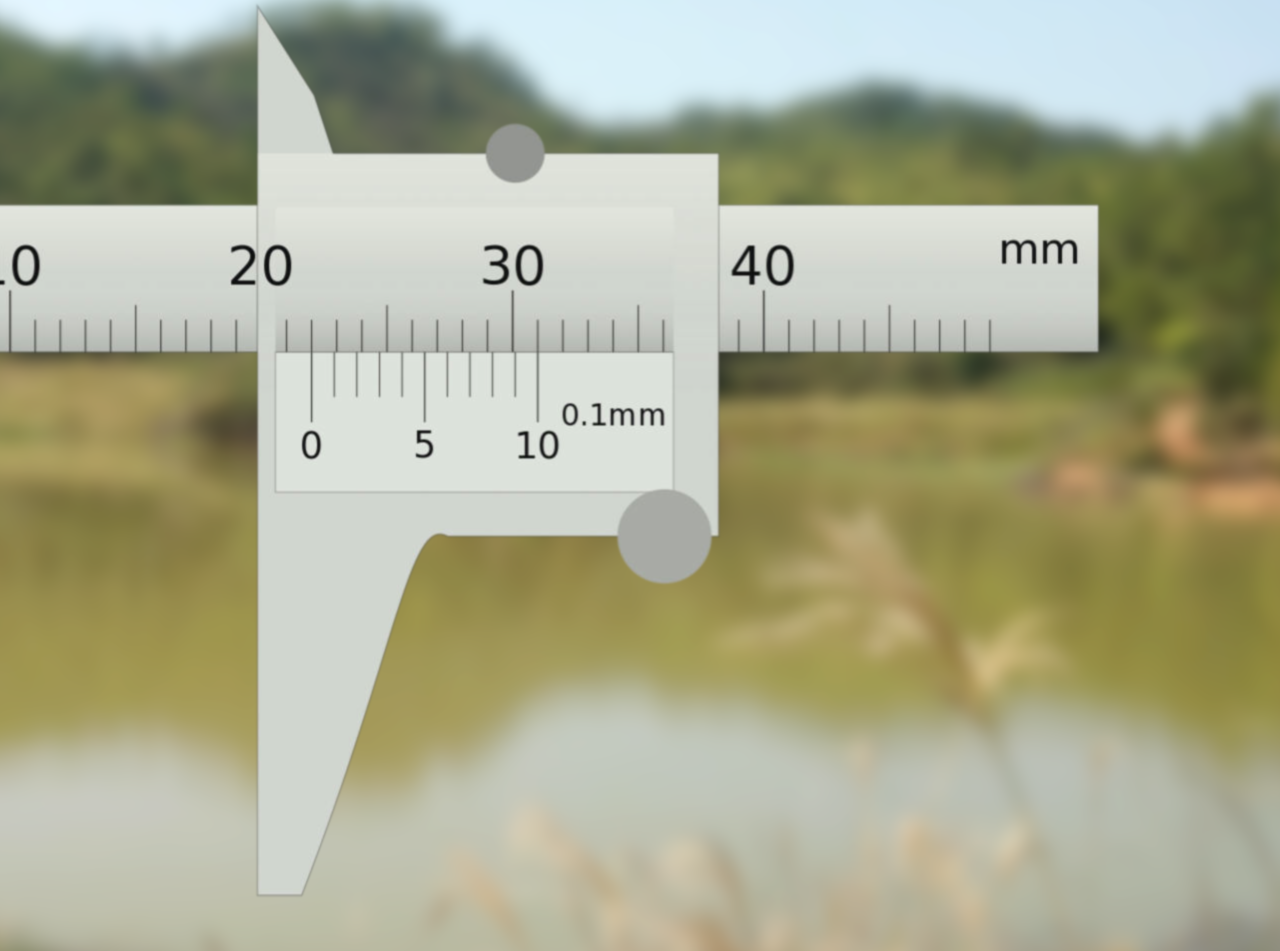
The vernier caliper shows 22.0,mm
